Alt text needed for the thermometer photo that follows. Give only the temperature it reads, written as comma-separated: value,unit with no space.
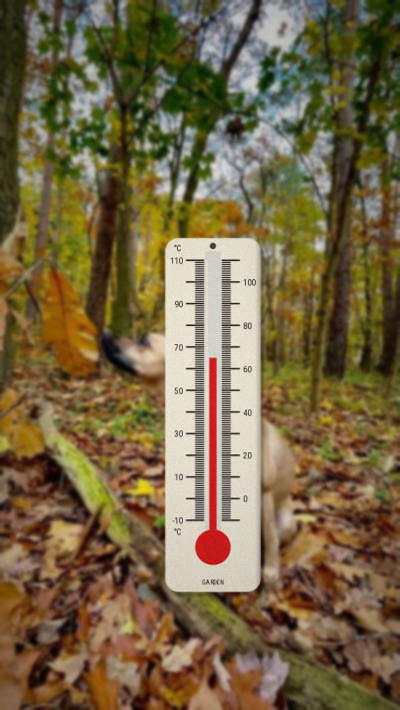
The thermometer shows 65,°C
